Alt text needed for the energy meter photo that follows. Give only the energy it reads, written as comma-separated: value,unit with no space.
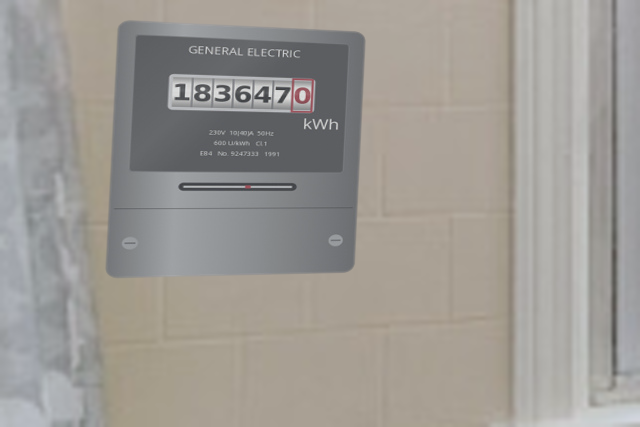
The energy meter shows 183647.0,kWh
